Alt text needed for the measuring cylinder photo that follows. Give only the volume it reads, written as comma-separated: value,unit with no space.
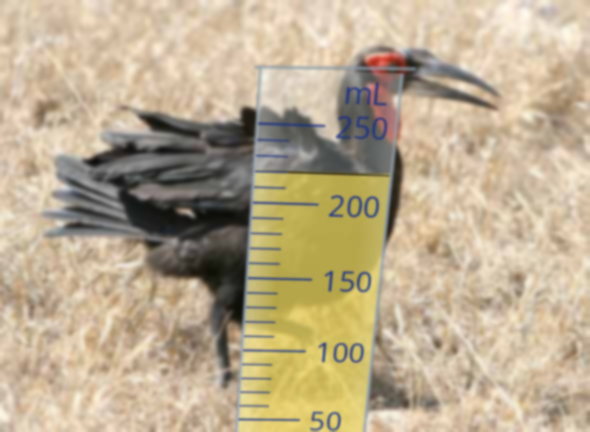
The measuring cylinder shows 220,mL
